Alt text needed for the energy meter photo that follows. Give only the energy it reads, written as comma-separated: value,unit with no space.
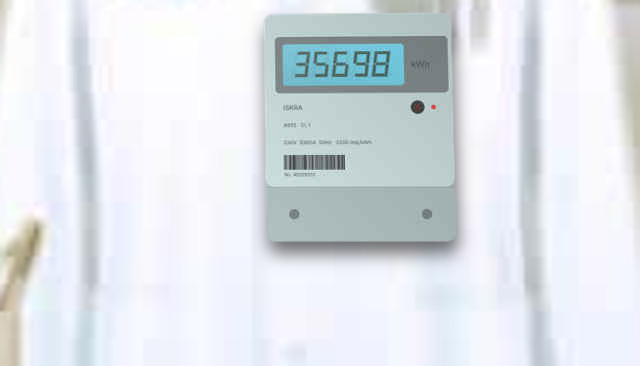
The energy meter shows 35698,kWh
